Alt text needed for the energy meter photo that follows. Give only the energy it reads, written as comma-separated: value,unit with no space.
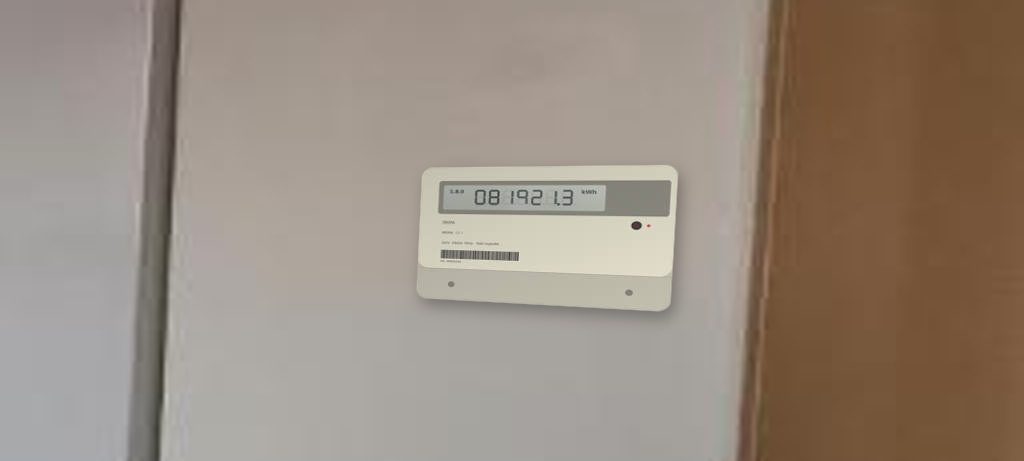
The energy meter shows 81921.3,kWh
